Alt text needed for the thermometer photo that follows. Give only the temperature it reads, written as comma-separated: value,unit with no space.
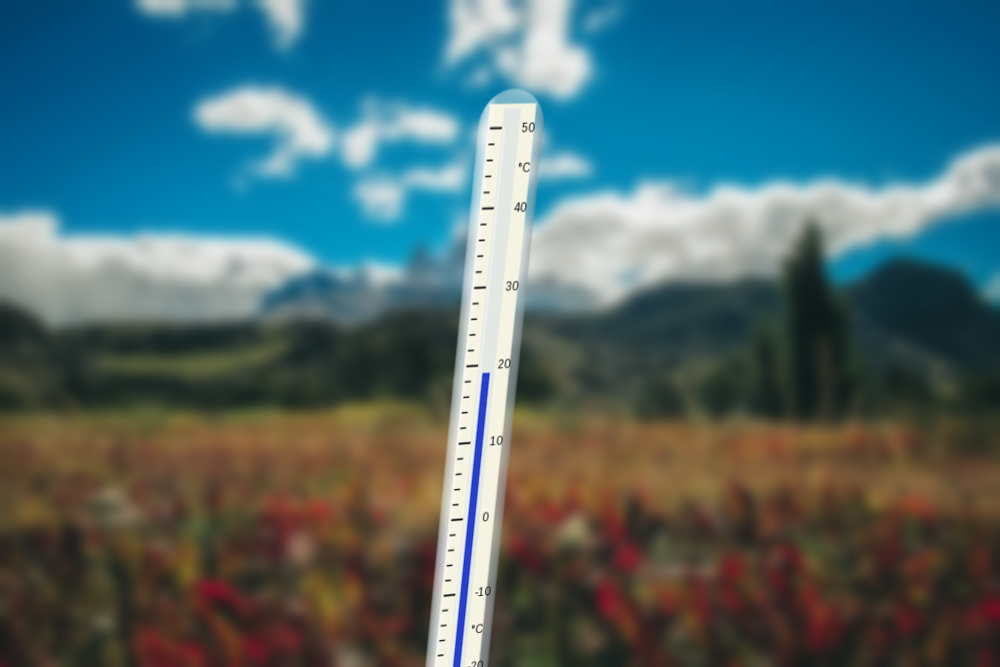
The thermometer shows 19,°C
